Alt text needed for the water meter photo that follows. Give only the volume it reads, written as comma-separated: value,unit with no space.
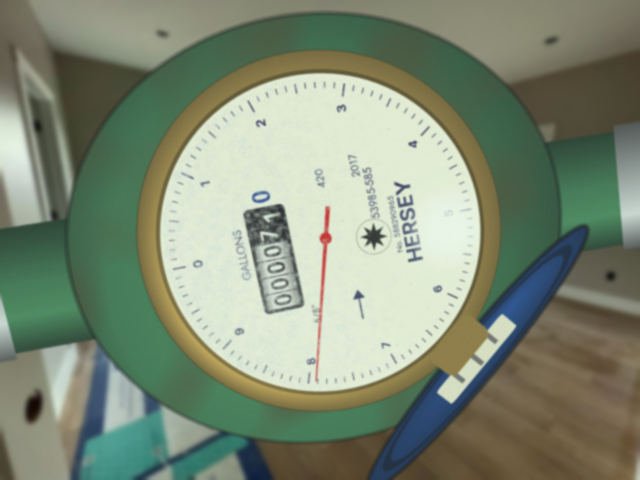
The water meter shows 707.9,gal
